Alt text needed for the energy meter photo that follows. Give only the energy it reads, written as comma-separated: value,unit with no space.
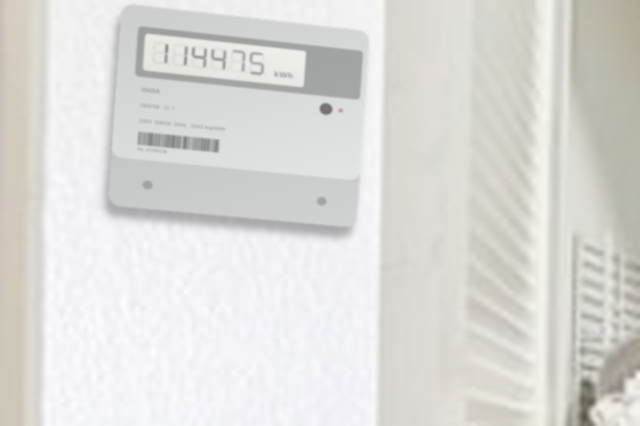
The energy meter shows 114475,kWh
